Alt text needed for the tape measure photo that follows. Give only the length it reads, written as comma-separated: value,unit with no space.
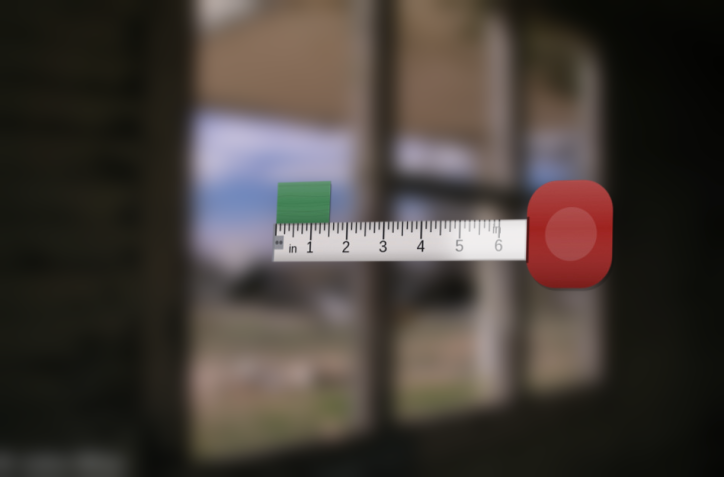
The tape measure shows 1.5,in
